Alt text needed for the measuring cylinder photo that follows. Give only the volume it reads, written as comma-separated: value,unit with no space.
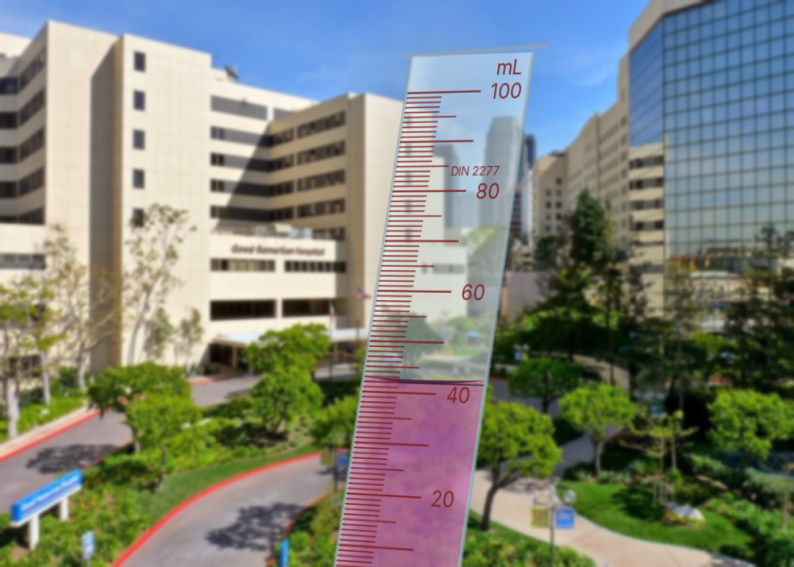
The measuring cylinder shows 42,mL
